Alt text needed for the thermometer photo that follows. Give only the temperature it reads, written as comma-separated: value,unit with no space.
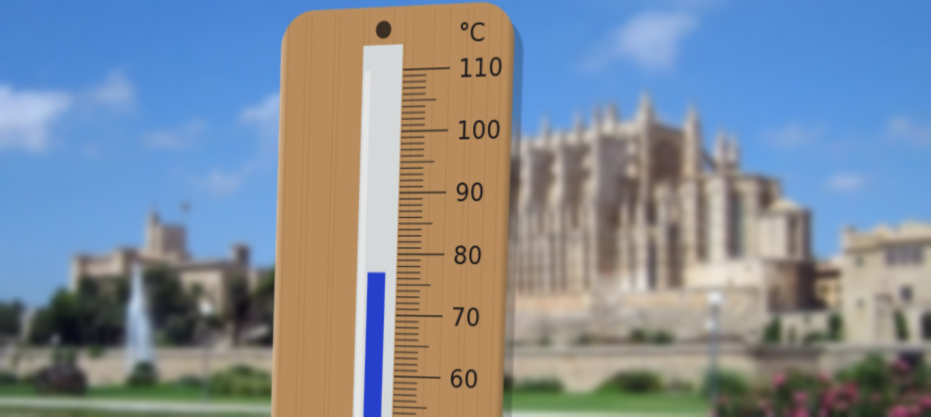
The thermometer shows 77,°C
